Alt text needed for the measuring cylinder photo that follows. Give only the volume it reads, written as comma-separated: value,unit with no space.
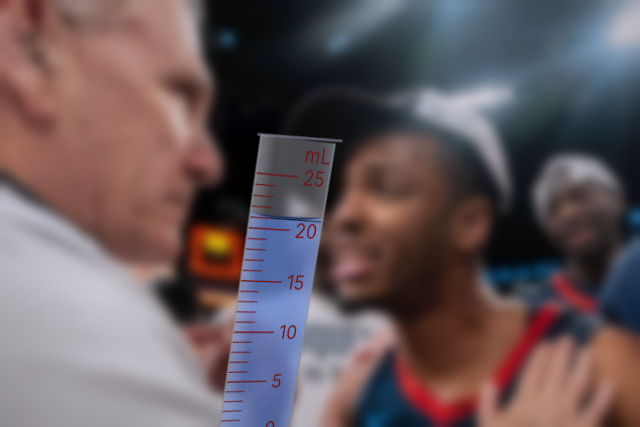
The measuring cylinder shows 21,mL
